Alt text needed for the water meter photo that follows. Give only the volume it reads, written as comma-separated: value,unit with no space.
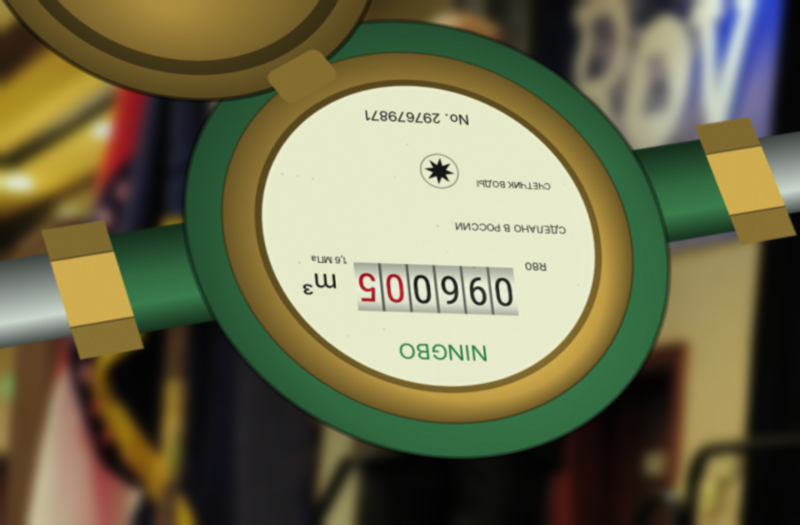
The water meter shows 960.05,m³
